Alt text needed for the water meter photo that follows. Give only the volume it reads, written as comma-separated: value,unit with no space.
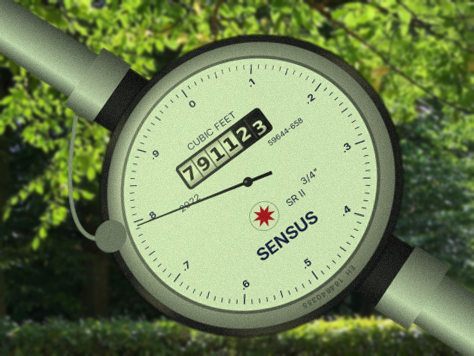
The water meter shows 791122.79,ft³
